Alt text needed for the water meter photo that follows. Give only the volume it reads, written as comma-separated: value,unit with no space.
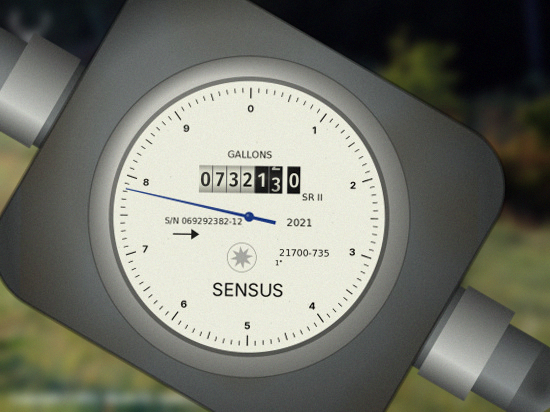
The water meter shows 732127.8,gal
